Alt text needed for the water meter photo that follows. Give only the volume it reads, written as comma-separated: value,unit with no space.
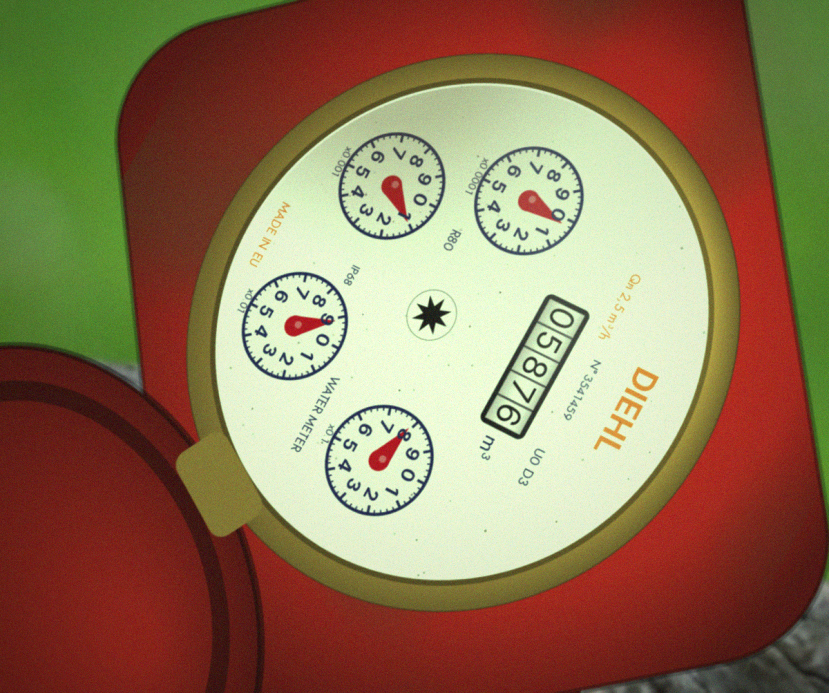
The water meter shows 5876.7910,m³
